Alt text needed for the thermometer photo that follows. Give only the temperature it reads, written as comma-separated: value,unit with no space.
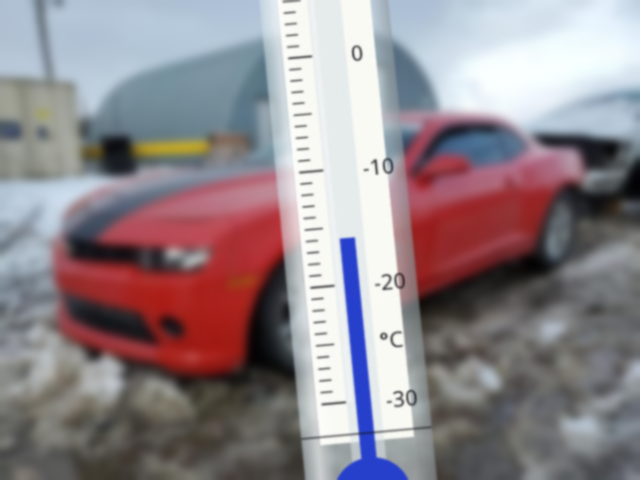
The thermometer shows -16,°C
